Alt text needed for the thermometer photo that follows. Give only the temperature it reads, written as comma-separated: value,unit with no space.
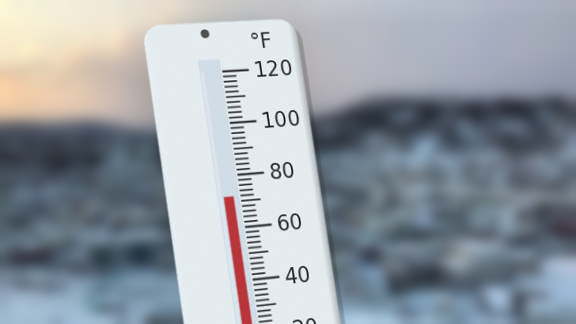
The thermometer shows 72,°F
